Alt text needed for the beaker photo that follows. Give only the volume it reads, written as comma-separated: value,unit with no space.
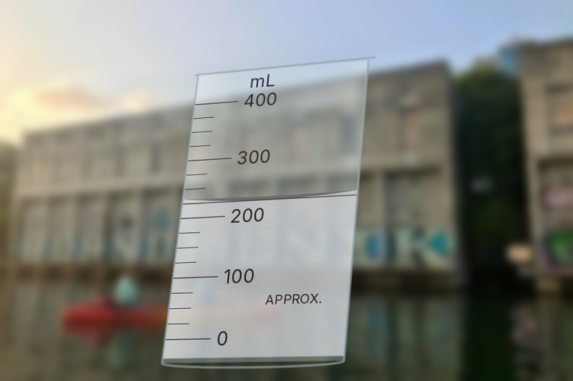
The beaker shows 225,mL
